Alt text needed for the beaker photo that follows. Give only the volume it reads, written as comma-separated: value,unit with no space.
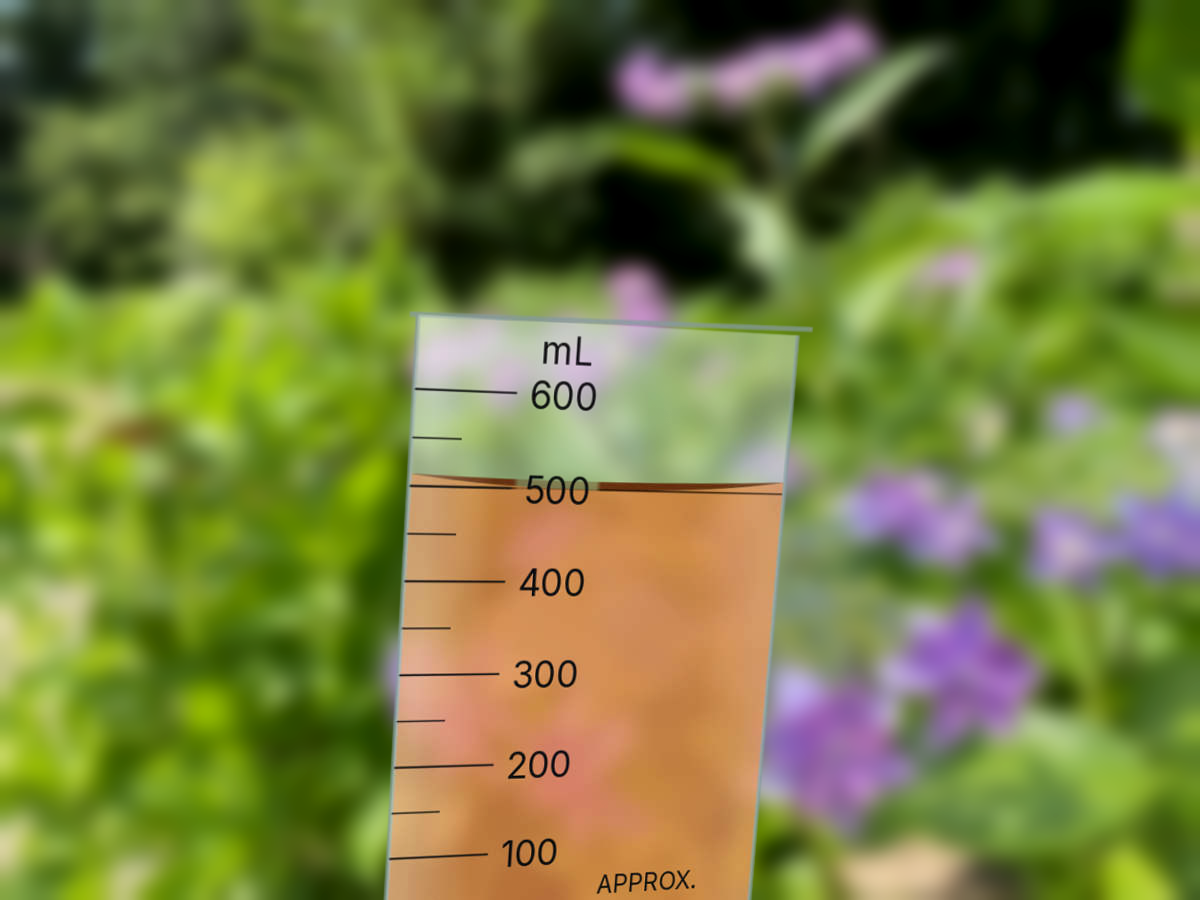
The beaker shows 500,mL
